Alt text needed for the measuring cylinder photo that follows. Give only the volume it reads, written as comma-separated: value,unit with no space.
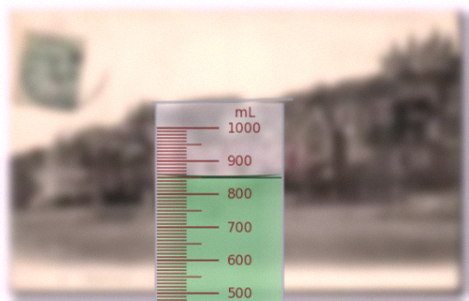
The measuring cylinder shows 850,mL
